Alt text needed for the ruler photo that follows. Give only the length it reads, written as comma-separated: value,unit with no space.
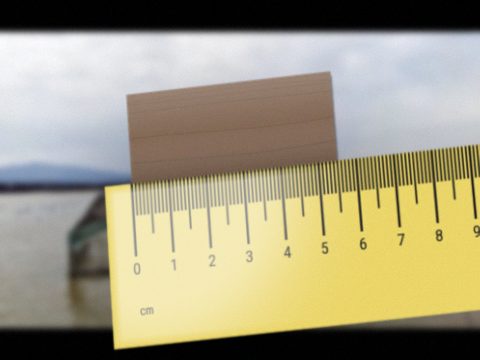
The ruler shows 5.5,cm
